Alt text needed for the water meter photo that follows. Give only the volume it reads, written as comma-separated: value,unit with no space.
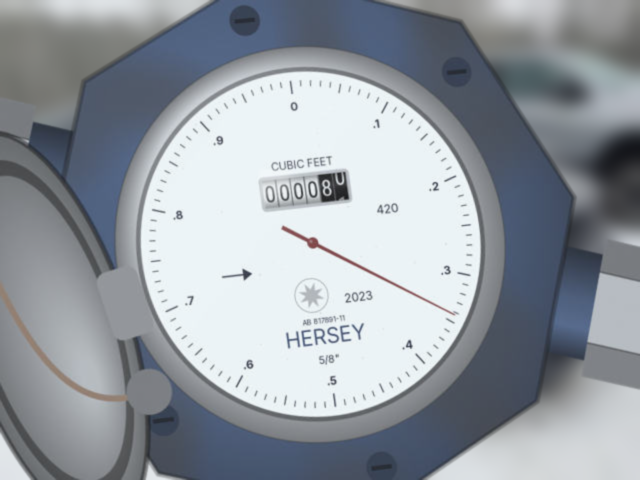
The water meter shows 80.34,ft³
